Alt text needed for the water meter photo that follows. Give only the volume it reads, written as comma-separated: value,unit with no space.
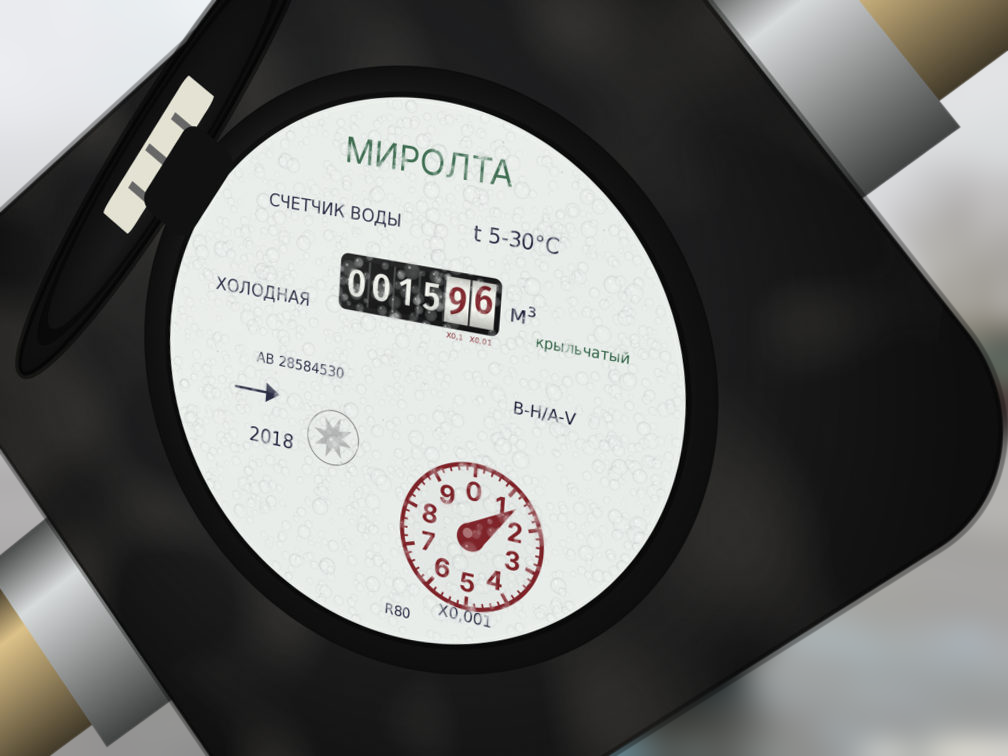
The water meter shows 15.961,m³
